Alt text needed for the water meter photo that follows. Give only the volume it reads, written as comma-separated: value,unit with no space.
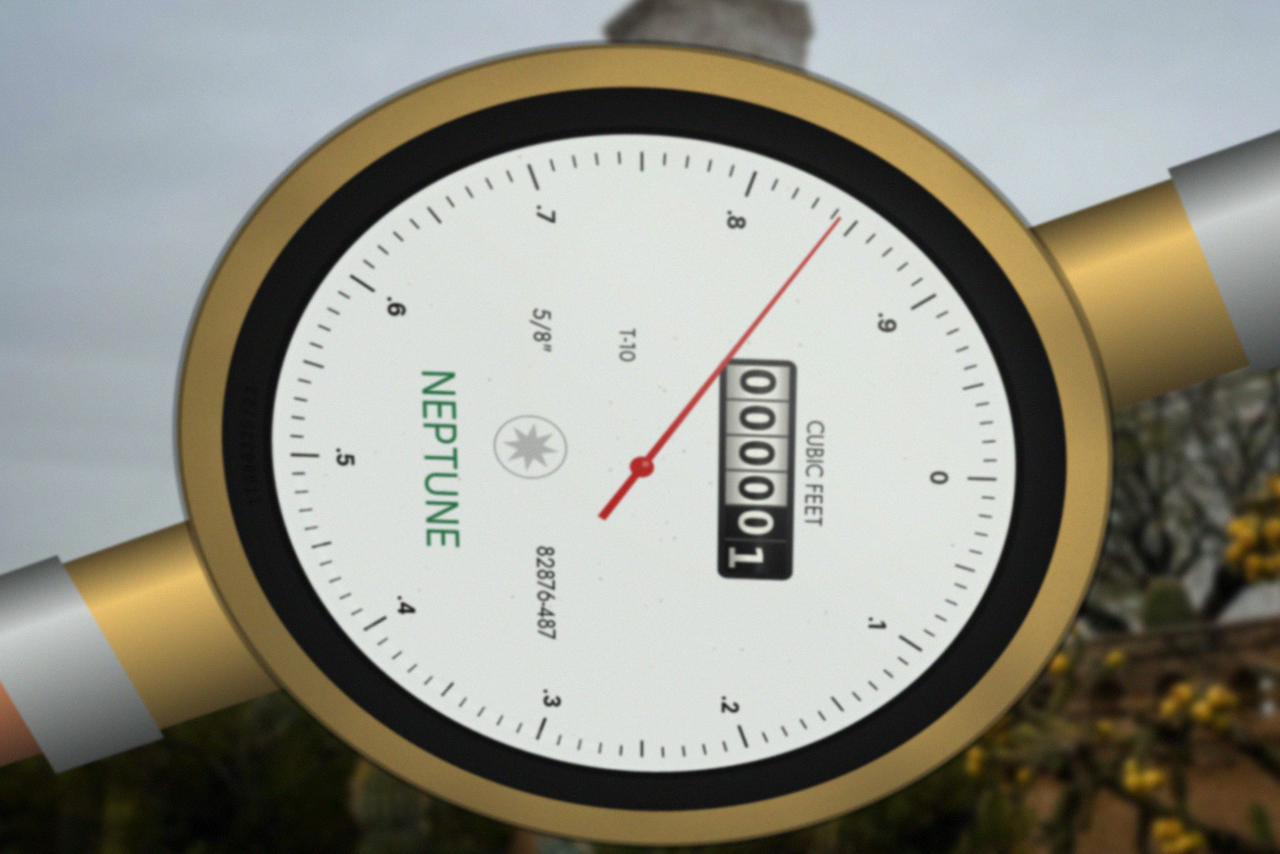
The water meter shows 0.84,ft³
